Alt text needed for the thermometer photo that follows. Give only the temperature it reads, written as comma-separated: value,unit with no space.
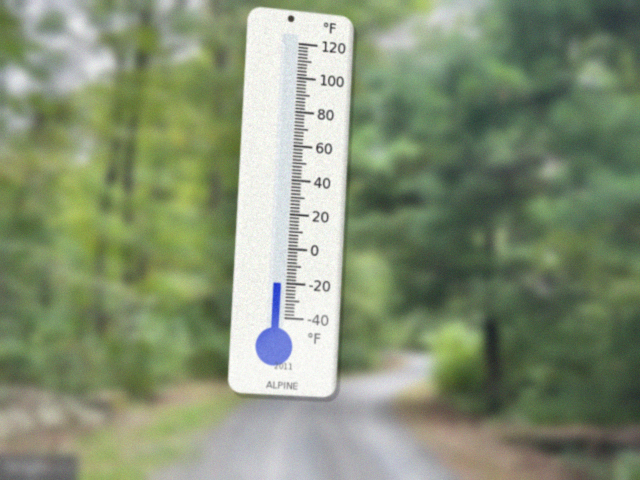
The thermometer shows -20,°F
